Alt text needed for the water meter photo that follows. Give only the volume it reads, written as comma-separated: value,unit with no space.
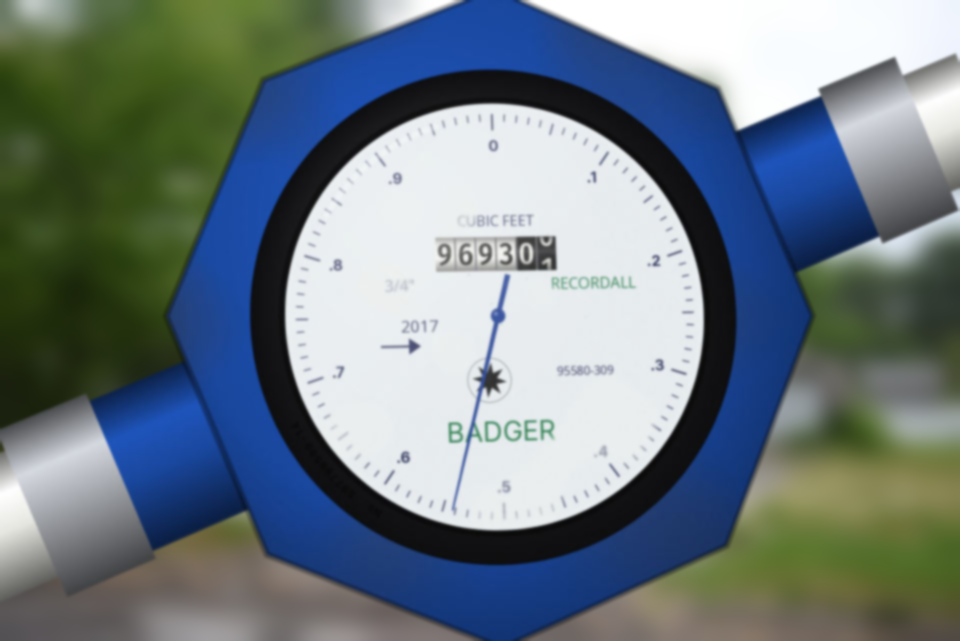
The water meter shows 969300.54,ft³
